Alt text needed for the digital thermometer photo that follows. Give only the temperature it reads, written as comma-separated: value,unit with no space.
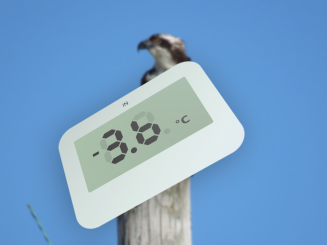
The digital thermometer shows -3.6,°C
